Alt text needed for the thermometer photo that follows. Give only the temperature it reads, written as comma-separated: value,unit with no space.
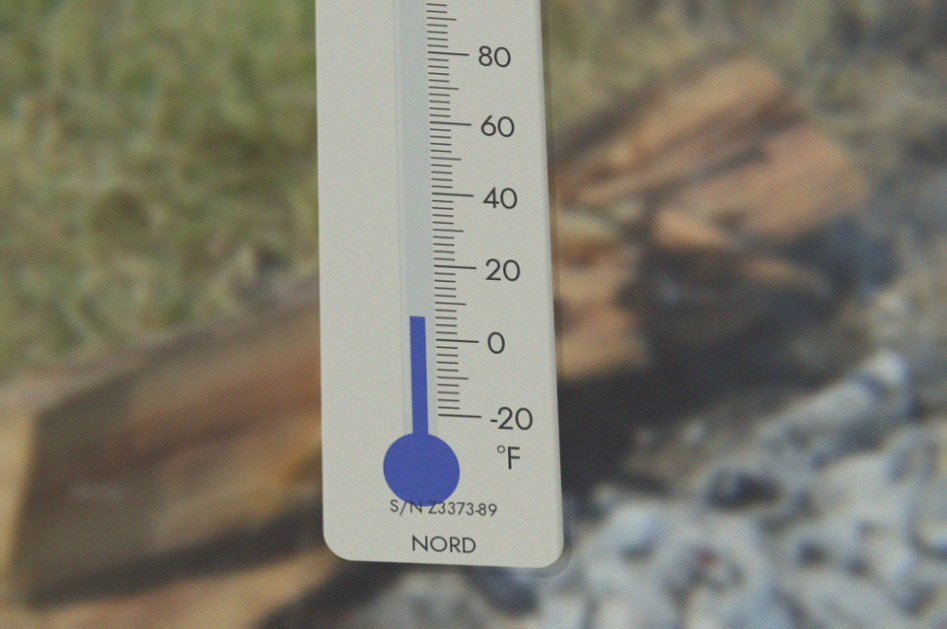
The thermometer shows 6,°F
